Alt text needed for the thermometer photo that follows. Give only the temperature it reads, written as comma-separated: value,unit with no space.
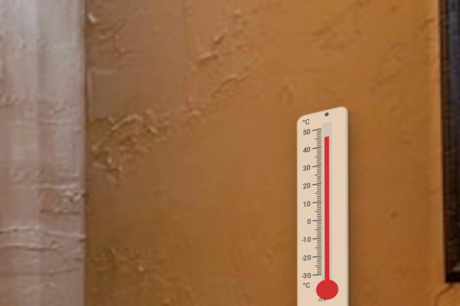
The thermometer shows 45,°C
